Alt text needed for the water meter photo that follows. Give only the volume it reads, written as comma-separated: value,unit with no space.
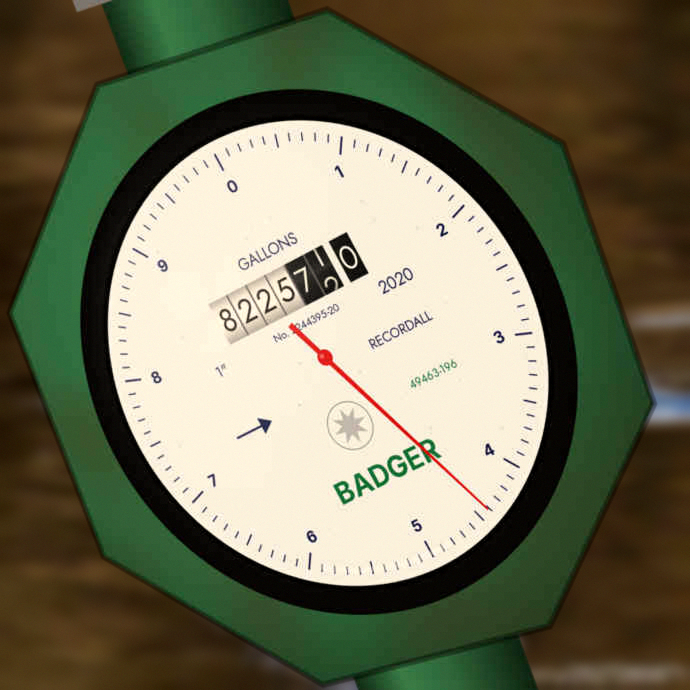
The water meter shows 8225714.4,gal
